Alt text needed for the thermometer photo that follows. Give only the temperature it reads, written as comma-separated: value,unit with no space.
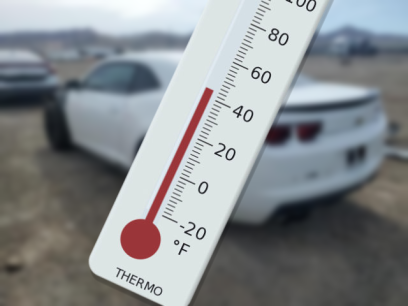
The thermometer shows 44,°F
